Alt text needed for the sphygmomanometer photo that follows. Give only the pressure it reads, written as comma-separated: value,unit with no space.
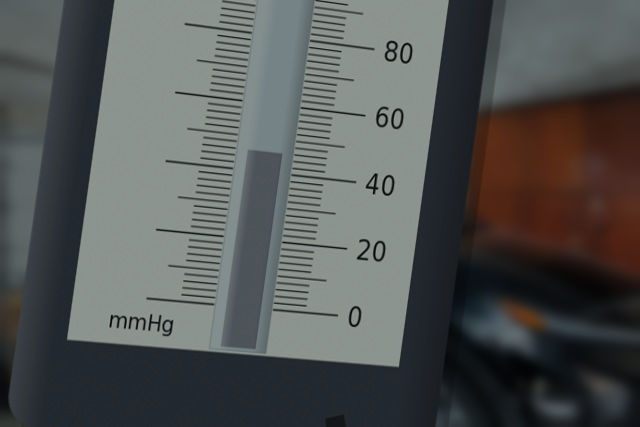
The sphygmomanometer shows 46,mmHg
